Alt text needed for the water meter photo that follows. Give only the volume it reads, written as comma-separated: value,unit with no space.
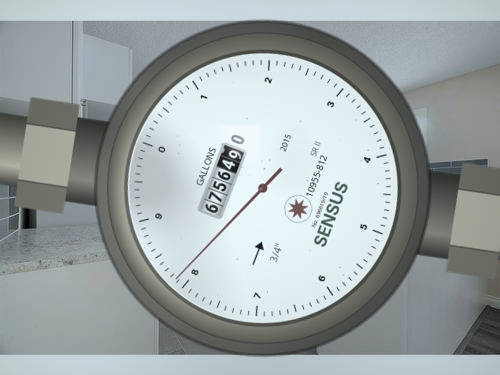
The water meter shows 6756488.1,gal
